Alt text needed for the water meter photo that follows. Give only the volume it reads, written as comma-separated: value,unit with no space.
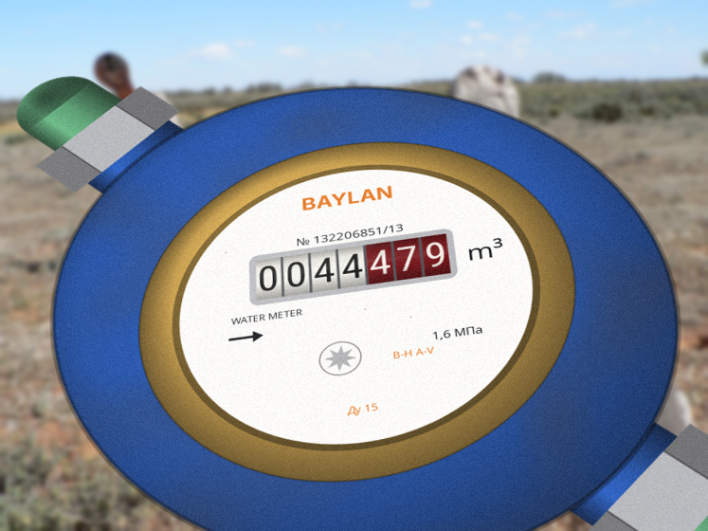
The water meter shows 44.479,m³
